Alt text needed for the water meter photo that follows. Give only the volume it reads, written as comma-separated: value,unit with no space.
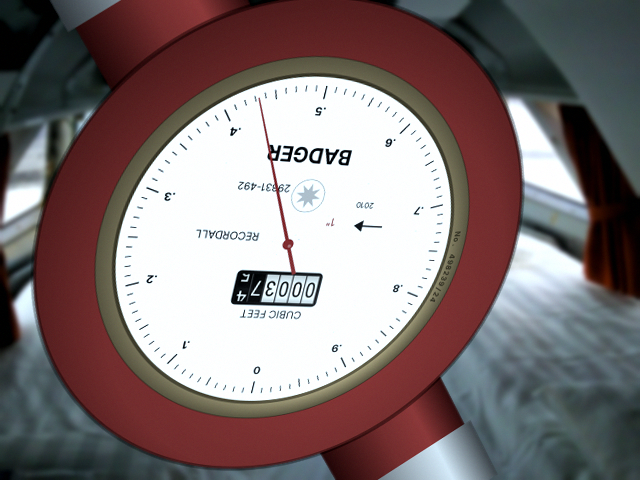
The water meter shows 374.43,ft³
